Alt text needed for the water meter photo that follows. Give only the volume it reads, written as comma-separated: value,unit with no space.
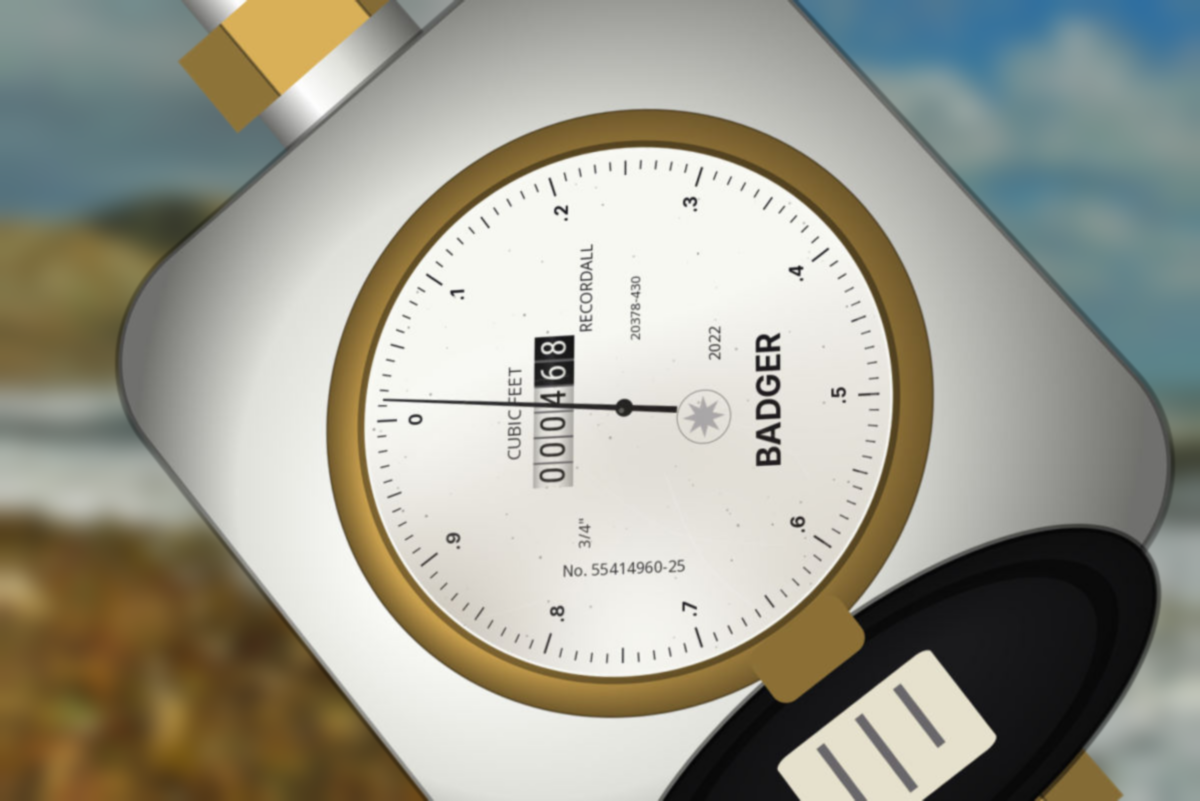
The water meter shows 468.01,ft³
